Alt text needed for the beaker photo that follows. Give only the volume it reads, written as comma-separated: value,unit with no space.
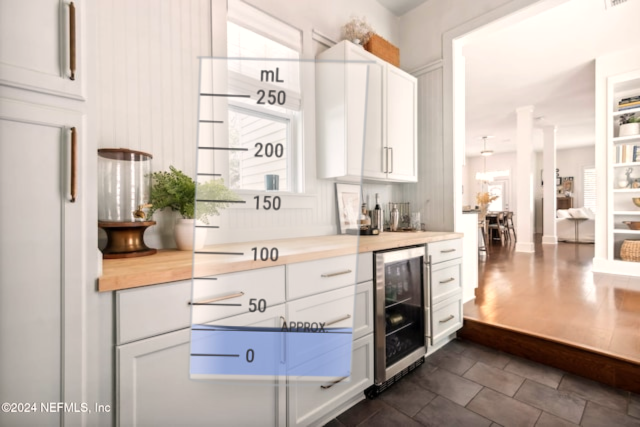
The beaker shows 25,mL
